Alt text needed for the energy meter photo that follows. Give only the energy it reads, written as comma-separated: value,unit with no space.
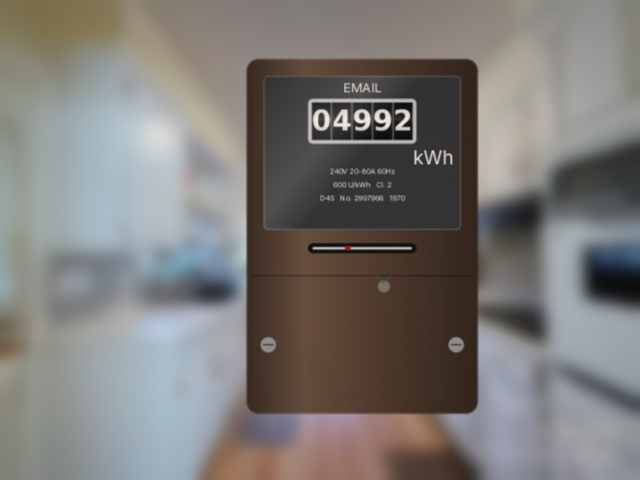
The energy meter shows 4992,kWh
